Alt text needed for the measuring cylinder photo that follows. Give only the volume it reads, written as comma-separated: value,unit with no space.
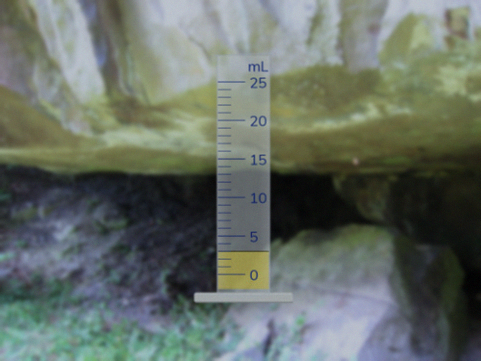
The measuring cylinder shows 3,mL
